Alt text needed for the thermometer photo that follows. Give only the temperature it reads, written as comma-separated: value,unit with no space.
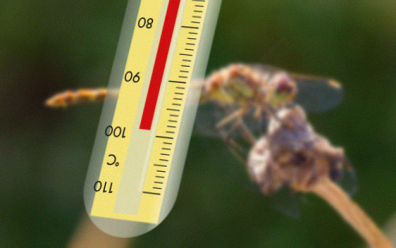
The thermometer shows 99,°C
